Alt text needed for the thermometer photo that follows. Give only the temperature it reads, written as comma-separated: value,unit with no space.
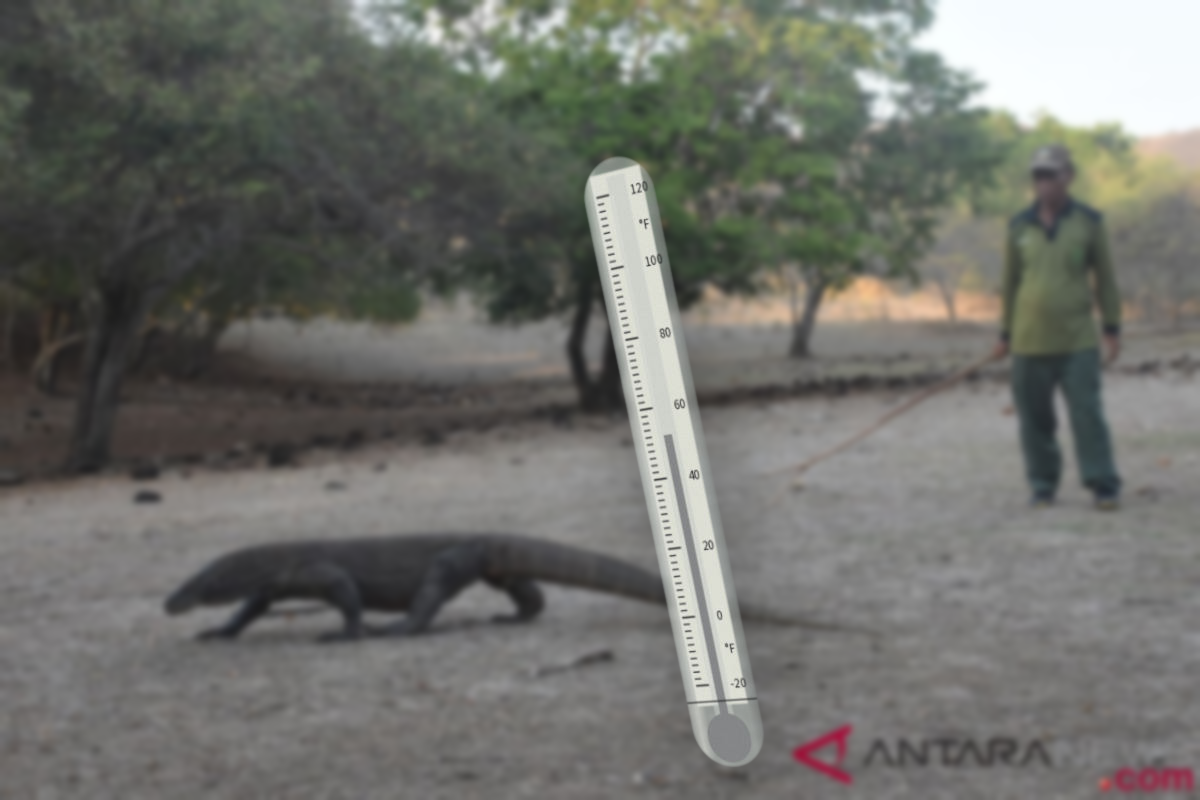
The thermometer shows 52,°F
